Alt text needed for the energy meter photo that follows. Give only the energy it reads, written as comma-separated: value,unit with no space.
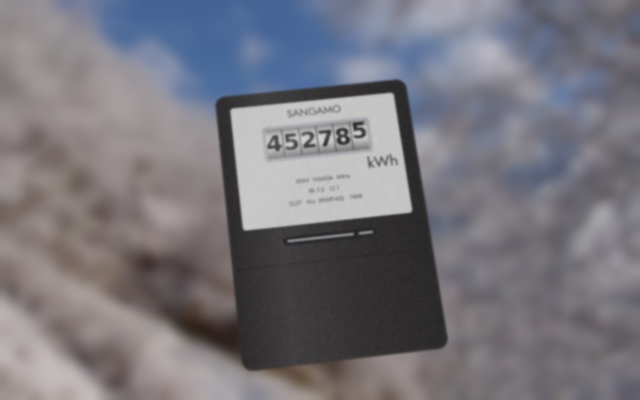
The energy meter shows 452785,kWh
